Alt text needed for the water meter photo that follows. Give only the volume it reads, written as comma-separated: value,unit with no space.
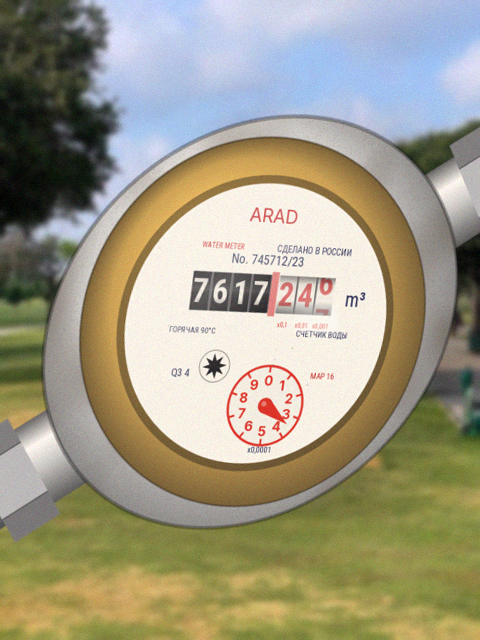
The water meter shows 7617.2463,m³
